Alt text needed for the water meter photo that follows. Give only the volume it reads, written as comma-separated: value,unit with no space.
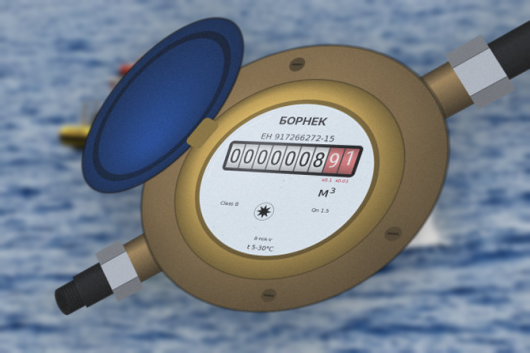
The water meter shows 8.91,m³
